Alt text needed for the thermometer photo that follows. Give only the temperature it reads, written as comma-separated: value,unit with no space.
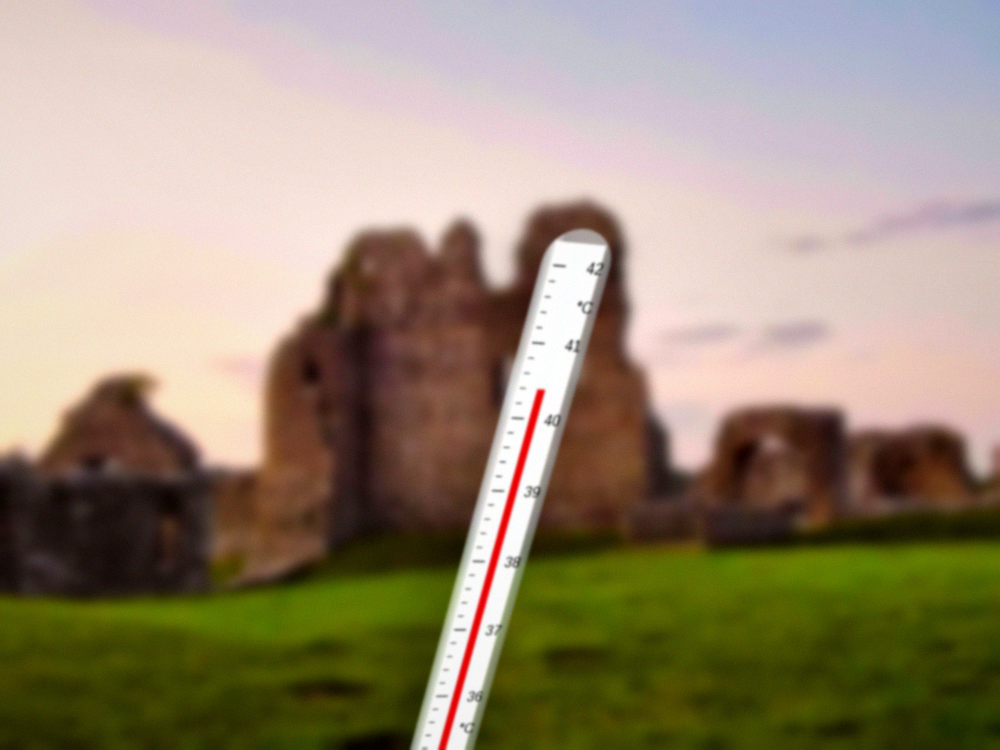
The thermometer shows 40.4,°C
